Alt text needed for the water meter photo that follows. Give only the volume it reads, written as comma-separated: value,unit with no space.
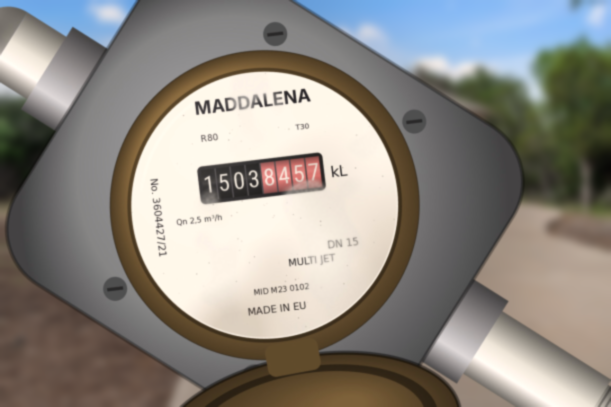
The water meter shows 1503.8457,kL
